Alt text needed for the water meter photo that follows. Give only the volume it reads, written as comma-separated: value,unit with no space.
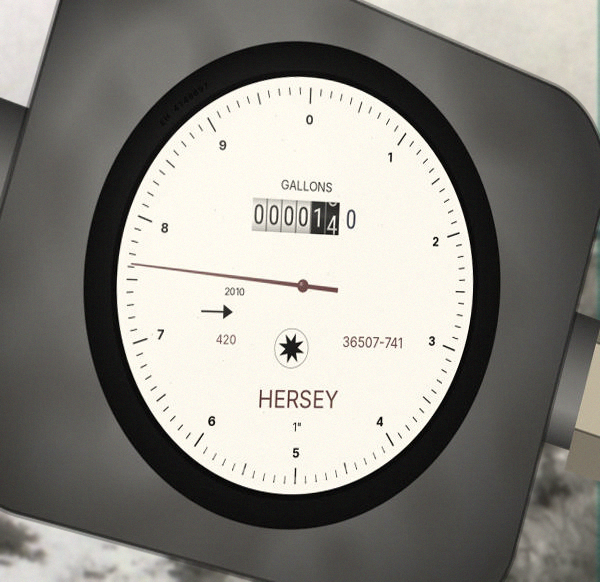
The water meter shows 137.6,gal
